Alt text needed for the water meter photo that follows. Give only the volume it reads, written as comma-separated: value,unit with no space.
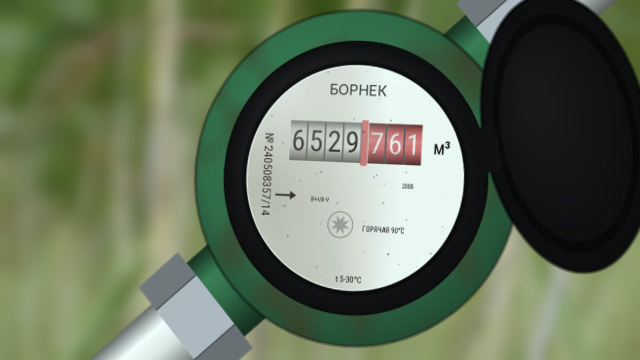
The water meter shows 6529.761,m³
